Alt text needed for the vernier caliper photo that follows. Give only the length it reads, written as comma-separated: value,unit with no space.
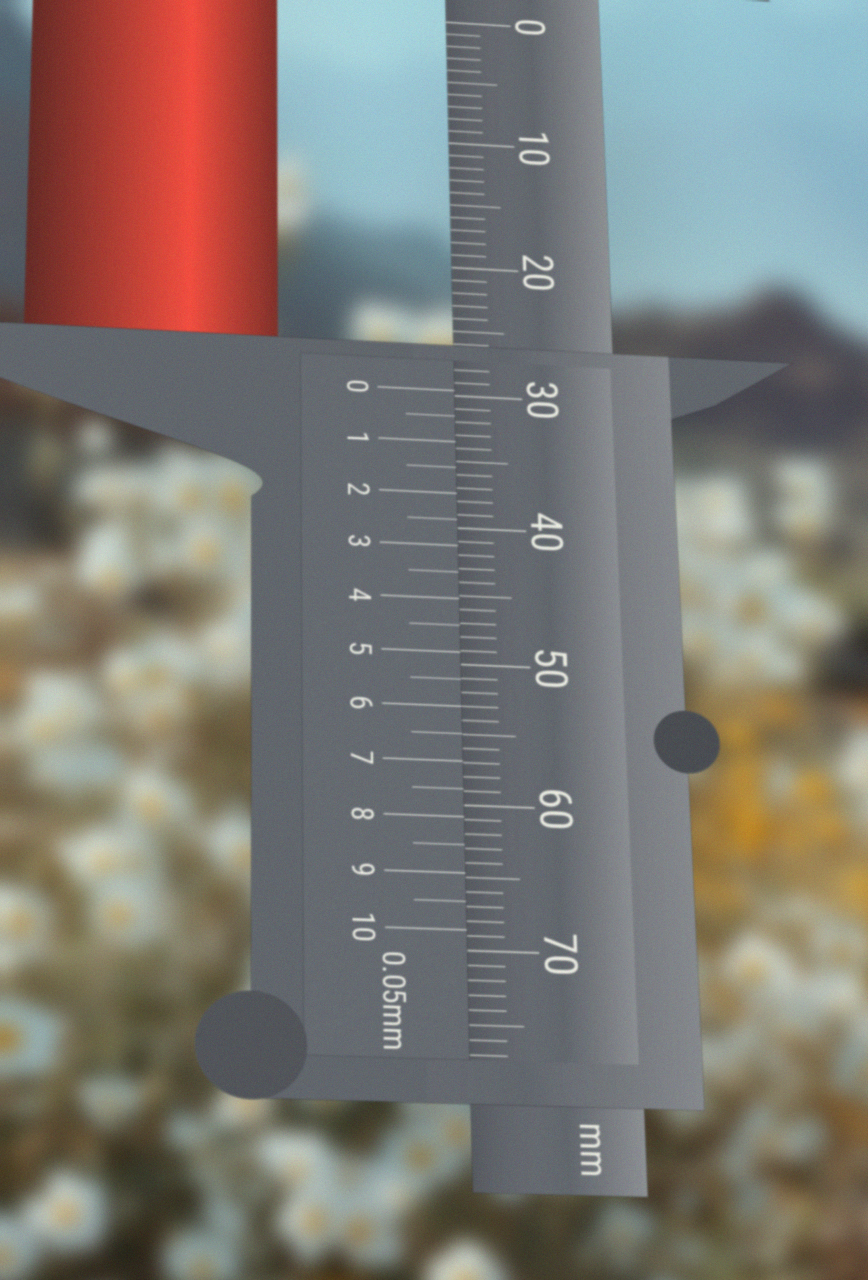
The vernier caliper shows 29.6,mm
